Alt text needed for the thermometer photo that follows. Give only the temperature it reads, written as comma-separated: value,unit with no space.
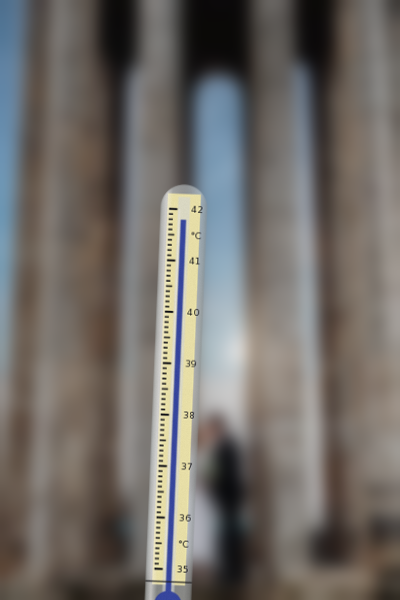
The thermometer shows 41.8,°C
